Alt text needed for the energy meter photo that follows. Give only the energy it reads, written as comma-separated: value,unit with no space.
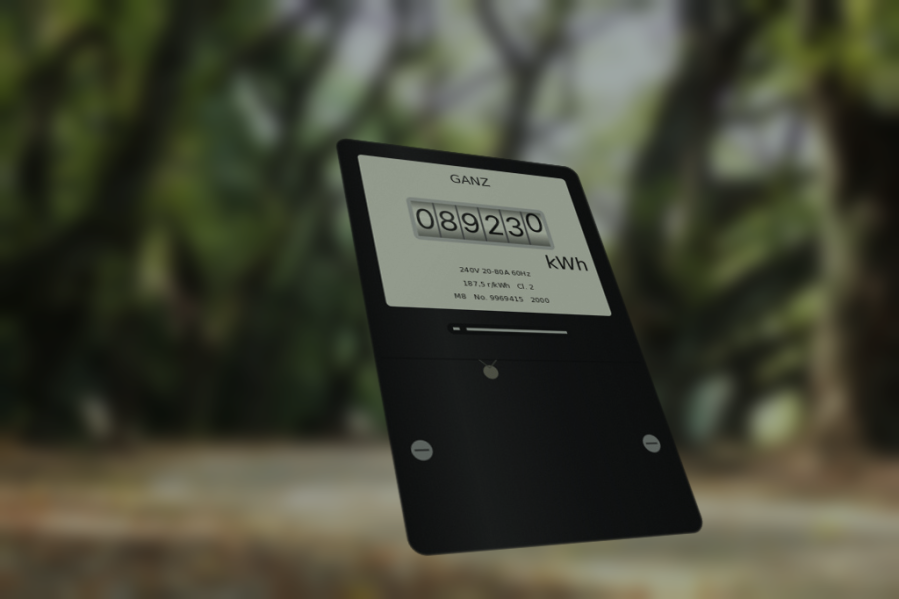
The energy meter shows 89230,kWh
